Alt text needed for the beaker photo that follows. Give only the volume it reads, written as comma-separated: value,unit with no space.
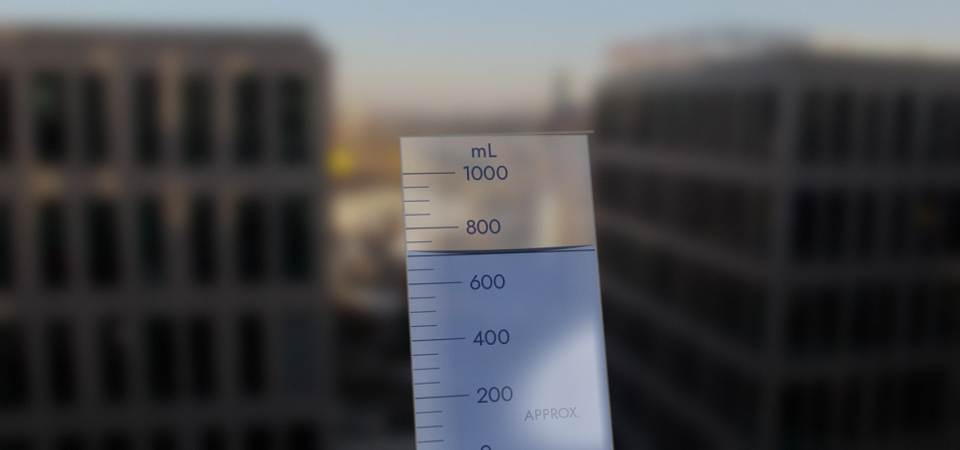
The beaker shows 700,mL
